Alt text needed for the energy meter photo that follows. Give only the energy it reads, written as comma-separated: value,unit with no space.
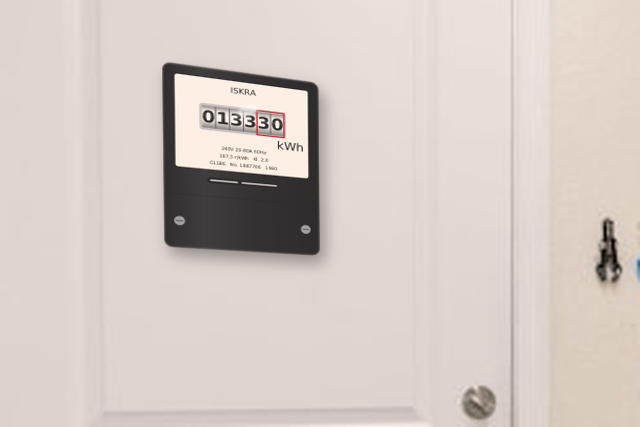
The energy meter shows 133.30,kWh
